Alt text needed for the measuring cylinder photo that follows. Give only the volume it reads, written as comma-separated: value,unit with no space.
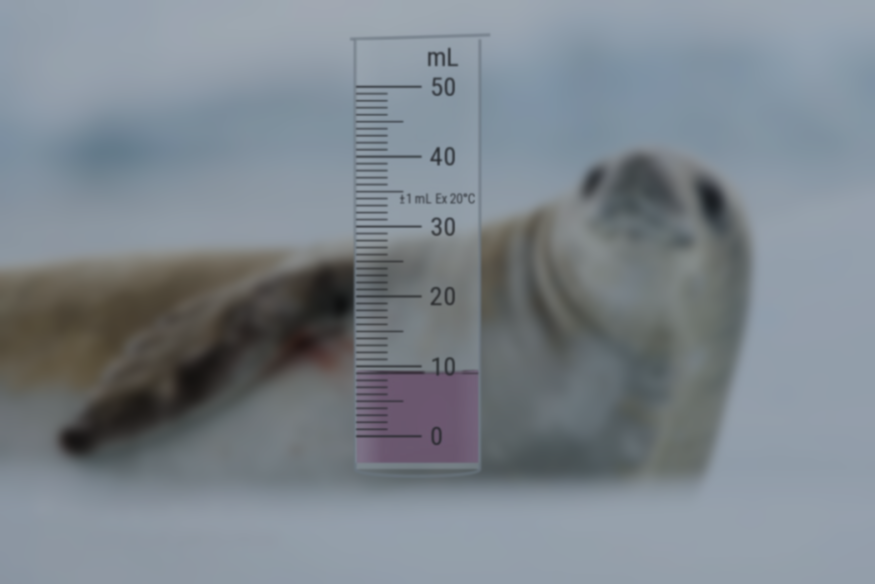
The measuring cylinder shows 9,mL
